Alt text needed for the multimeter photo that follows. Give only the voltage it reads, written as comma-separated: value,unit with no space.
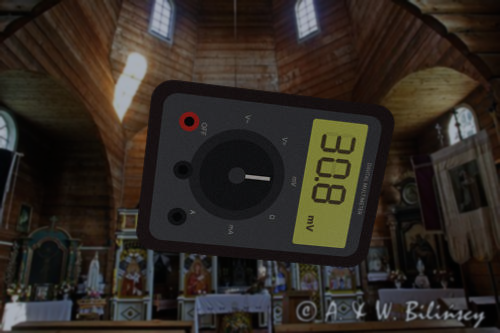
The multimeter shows 30.8,mV
